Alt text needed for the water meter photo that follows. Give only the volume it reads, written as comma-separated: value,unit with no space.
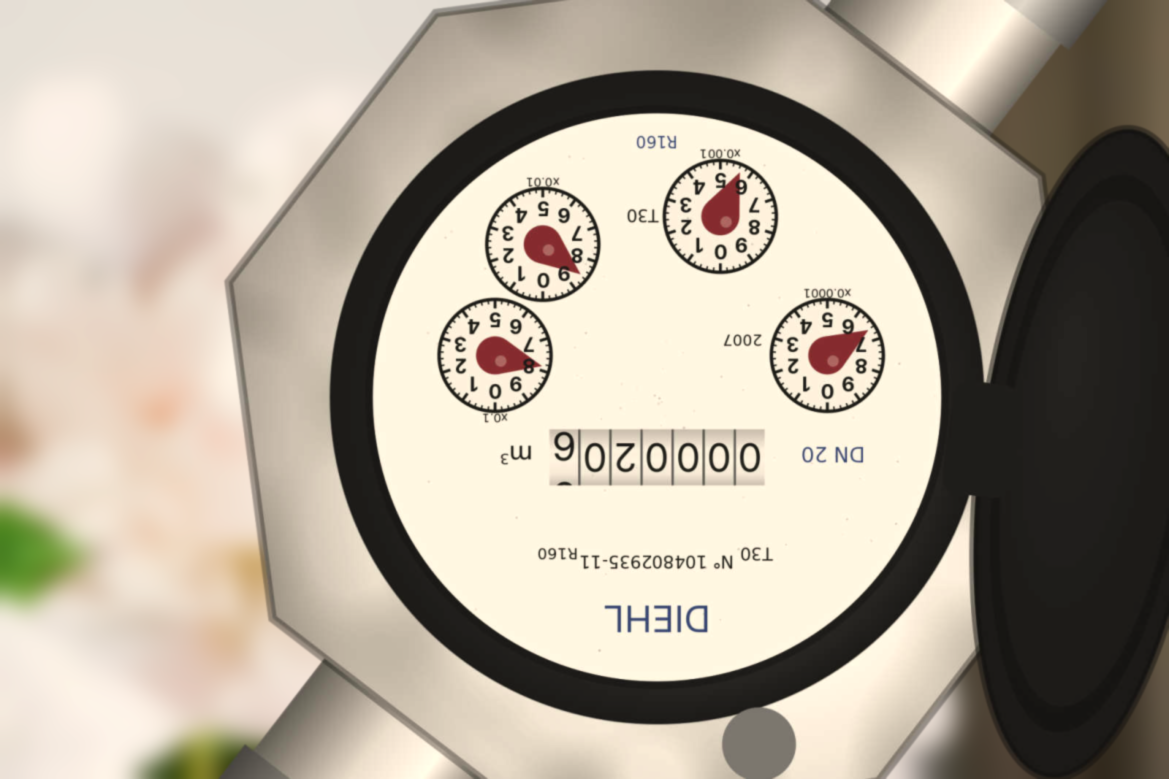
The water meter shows 205.7856,m³
